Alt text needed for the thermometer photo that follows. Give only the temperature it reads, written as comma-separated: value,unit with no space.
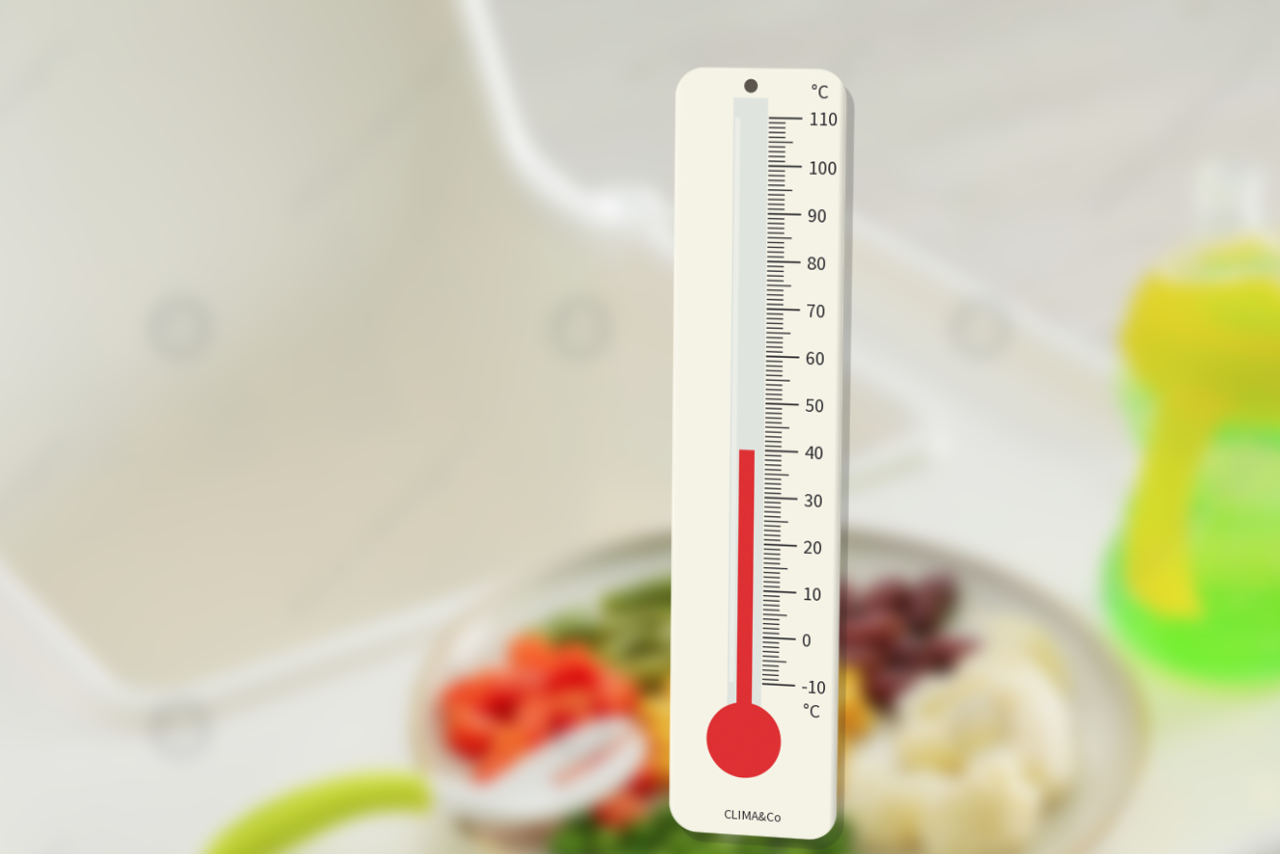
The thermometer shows 40,°C
